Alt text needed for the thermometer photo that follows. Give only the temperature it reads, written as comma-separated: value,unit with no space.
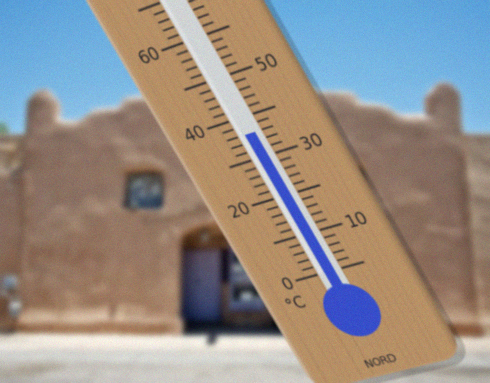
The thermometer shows 36,°C
